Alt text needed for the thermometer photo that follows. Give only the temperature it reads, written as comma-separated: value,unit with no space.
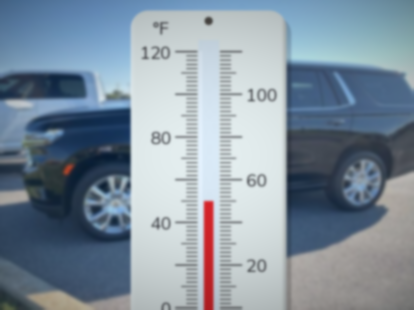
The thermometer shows 50,°F
